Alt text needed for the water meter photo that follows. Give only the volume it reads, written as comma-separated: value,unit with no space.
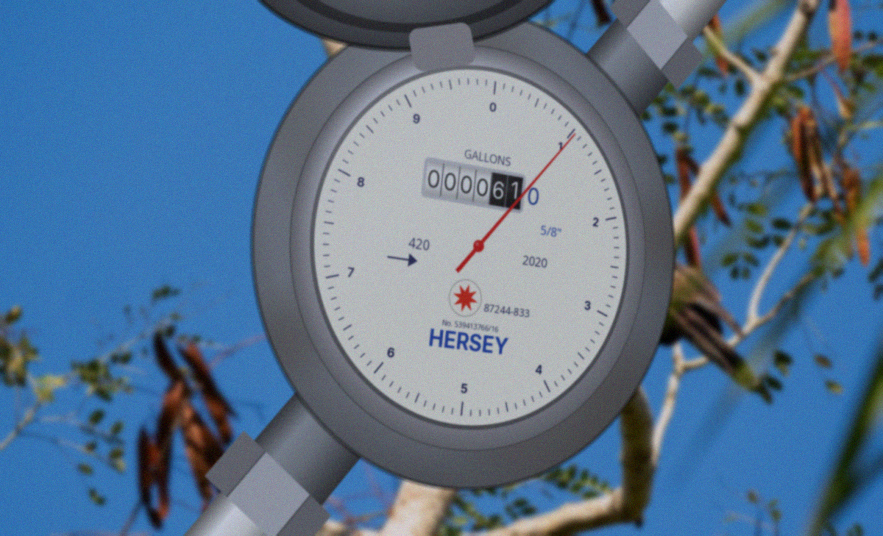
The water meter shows 611.0,gal
